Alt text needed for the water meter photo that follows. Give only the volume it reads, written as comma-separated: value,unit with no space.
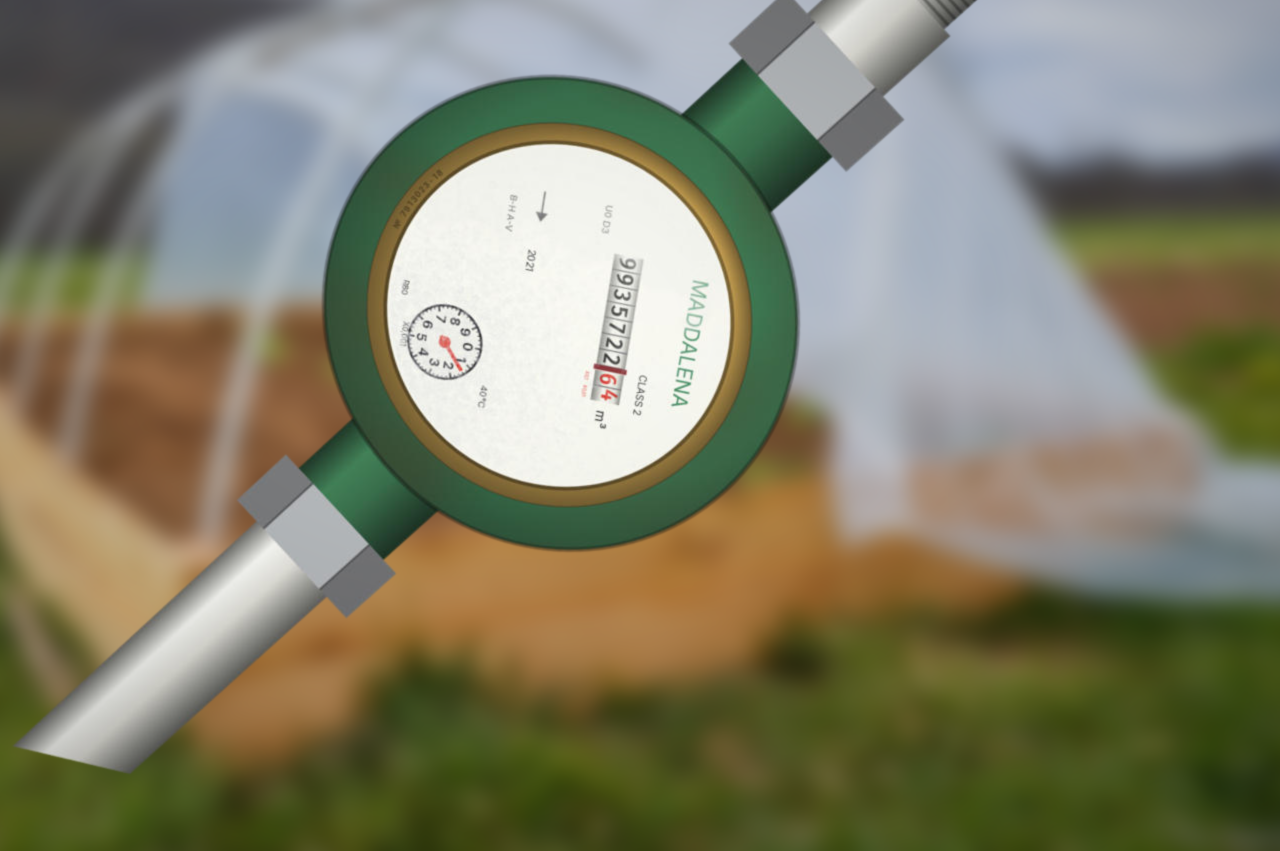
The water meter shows 9935722.641,m³
